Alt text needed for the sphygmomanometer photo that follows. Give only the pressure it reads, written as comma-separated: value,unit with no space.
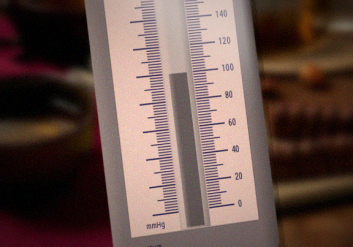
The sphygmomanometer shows 100,mmHg
